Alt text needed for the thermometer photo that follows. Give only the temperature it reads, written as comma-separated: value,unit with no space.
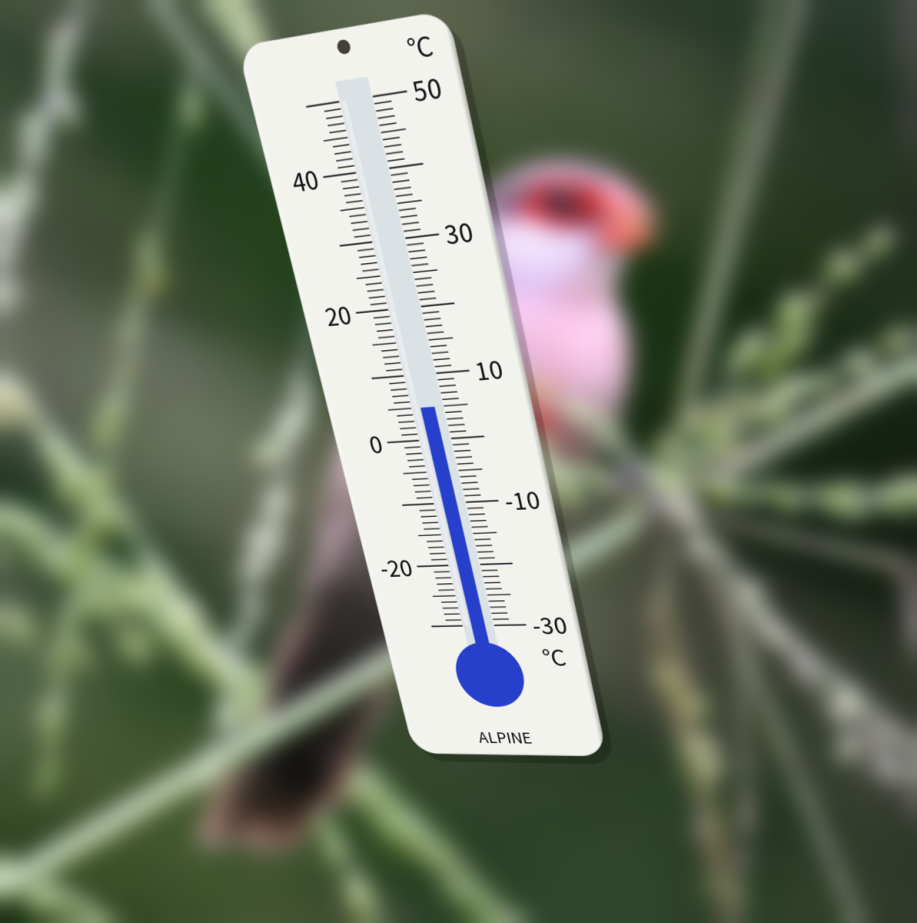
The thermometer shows 5,°C
